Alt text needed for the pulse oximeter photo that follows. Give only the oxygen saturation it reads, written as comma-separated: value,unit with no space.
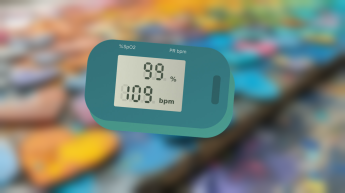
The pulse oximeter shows 99,%
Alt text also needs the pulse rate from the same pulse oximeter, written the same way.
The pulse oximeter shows 109,bpm
